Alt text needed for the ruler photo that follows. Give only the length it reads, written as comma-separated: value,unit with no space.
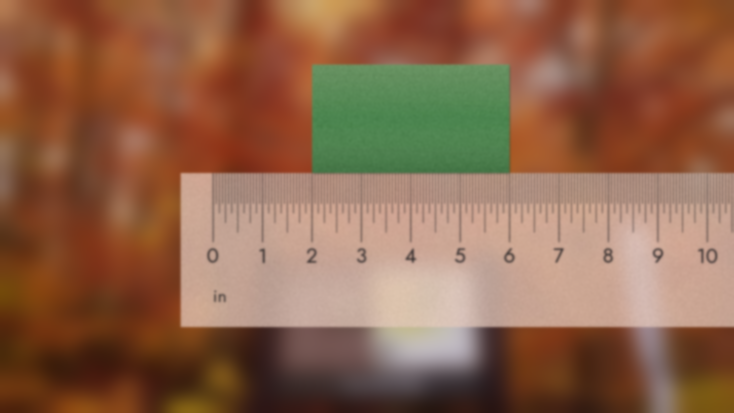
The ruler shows 4,in
